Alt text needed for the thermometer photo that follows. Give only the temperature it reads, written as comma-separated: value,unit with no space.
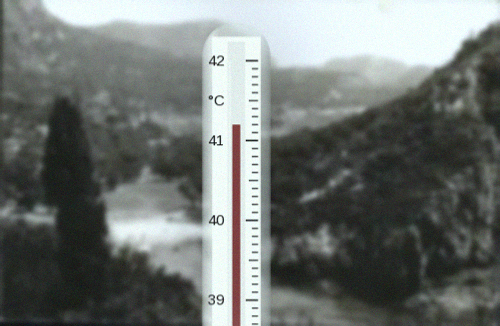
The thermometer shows 41.2,°C
